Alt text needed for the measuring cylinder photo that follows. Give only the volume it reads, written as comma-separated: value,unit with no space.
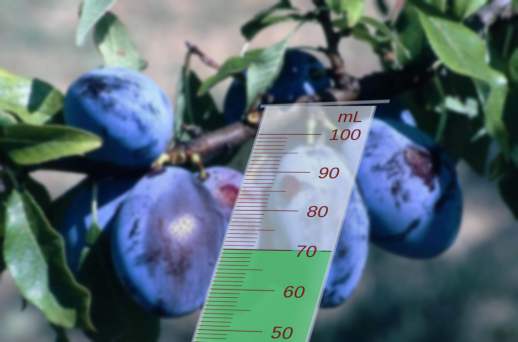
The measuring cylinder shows 70,mL
